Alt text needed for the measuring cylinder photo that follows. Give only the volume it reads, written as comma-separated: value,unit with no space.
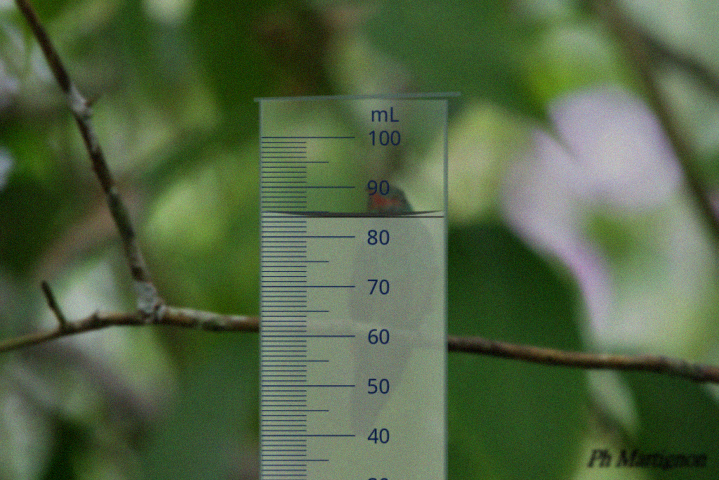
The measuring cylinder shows 84,mL
